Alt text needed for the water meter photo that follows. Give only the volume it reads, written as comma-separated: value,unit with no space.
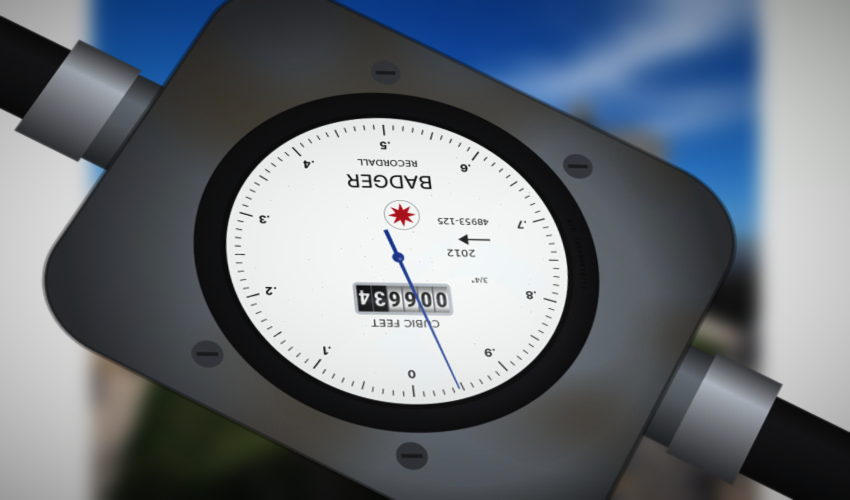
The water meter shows 6633.95,ft³
